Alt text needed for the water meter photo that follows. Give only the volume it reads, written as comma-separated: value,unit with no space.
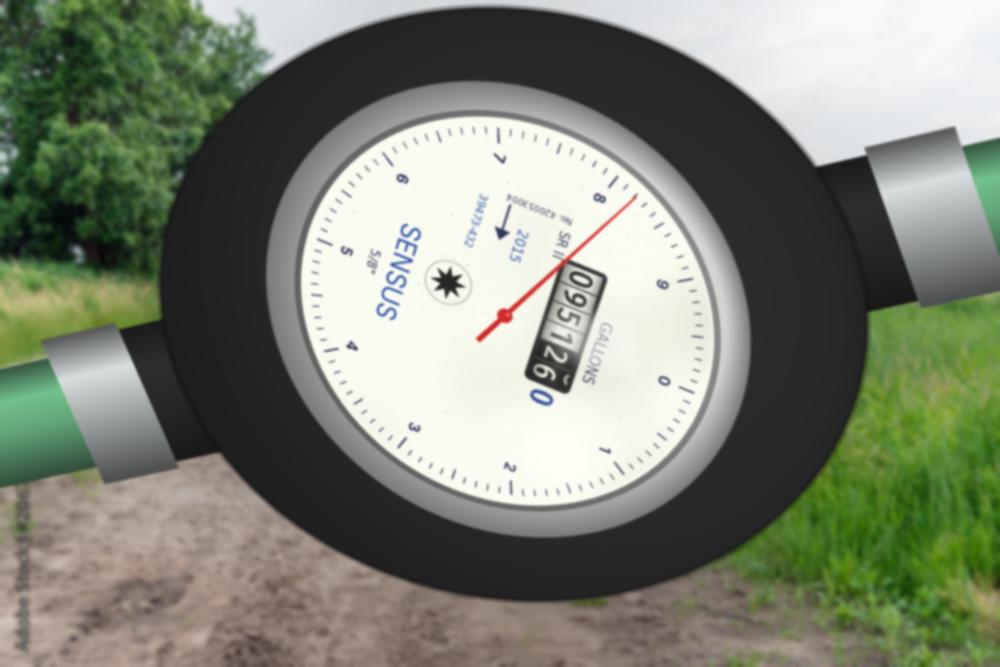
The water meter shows 951258.2,gal
